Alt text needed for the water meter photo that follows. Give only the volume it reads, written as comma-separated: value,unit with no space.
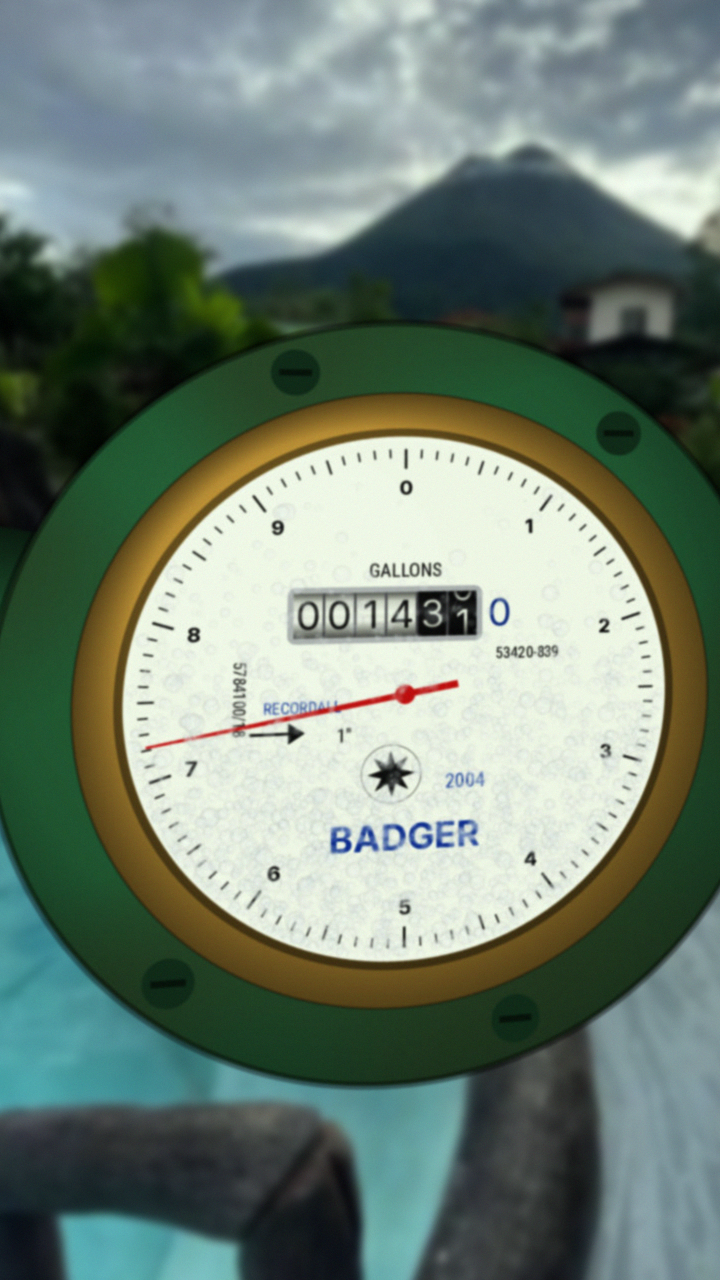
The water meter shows 14307.2,gal
